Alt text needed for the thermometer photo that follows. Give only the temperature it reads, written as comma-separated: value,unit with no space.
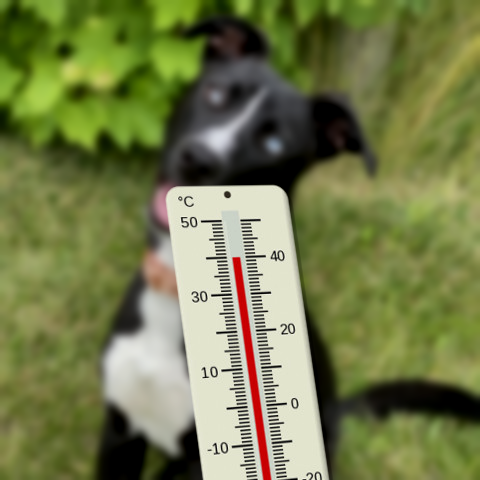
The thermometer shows 40,°C
